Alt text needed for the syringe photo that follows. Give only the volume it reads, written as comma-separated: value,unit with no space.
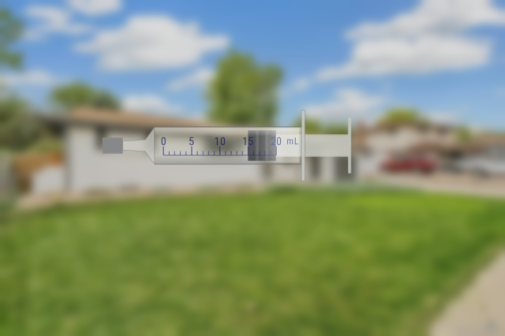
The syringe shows 15,mL
